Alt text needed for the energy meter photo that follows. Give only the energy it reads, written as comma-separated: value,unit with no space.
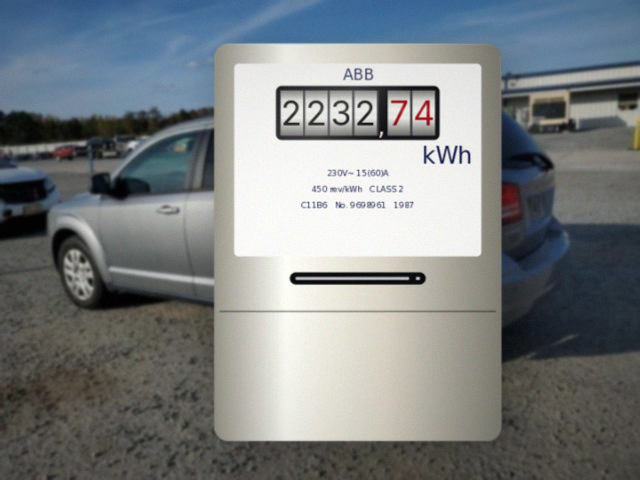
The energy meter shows 2232.74,kWh
